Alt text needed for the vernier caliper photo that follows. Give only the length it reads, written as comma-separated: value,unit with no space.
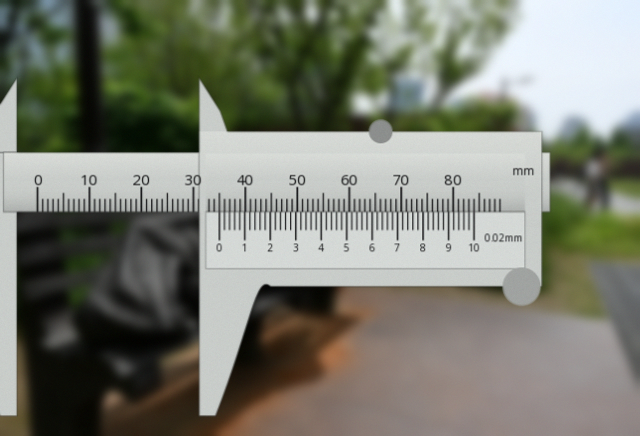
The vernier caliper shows 35.0,mm
